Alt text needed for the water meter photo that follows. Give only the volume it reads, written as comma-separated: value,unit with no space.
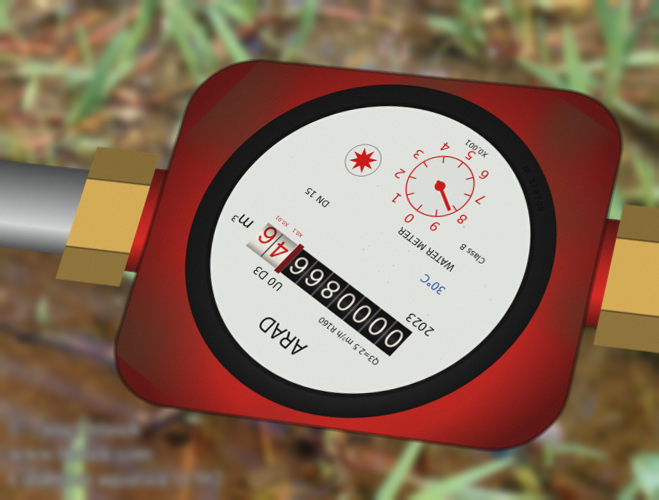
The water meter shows 866.458,m³
